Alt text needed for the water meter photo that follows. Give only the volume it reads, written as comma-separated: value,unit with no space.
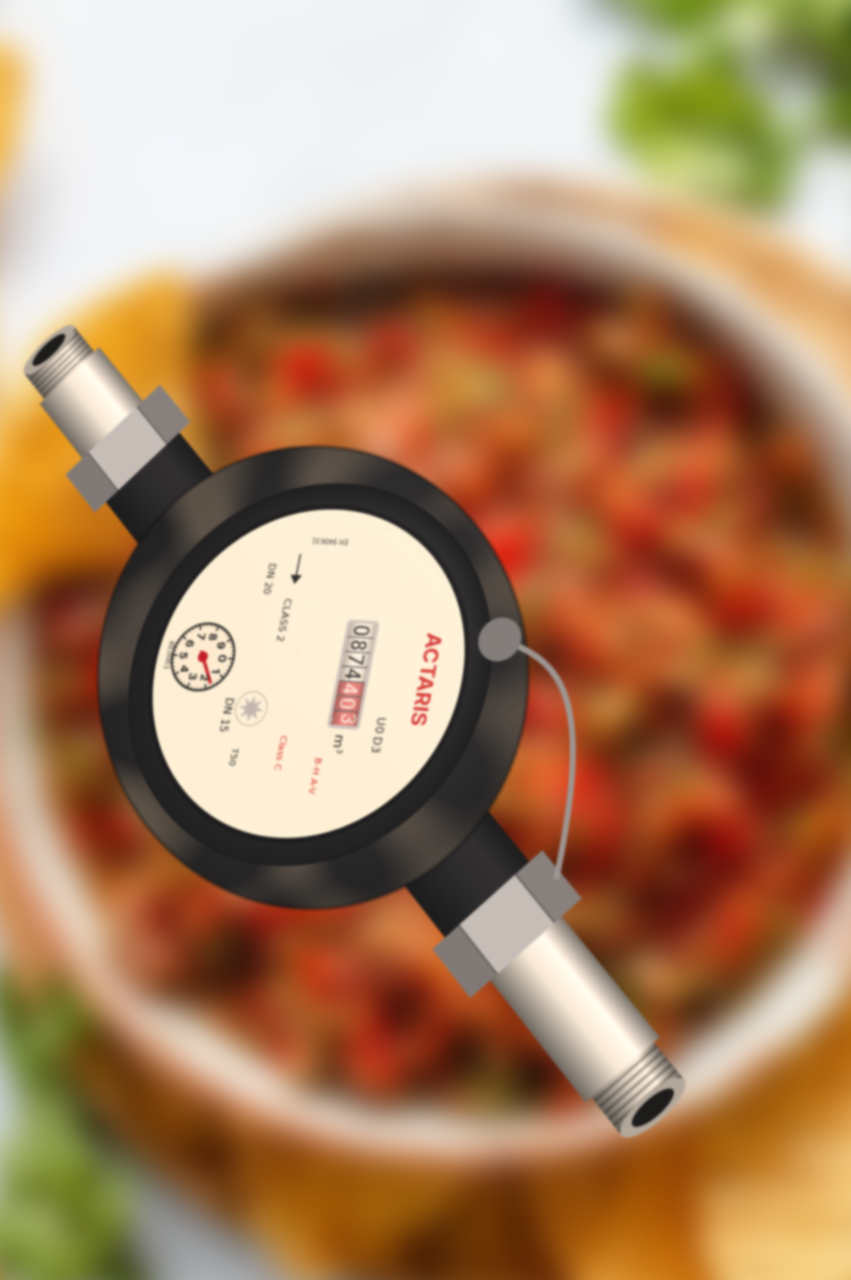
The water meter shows 874.4031,m³
